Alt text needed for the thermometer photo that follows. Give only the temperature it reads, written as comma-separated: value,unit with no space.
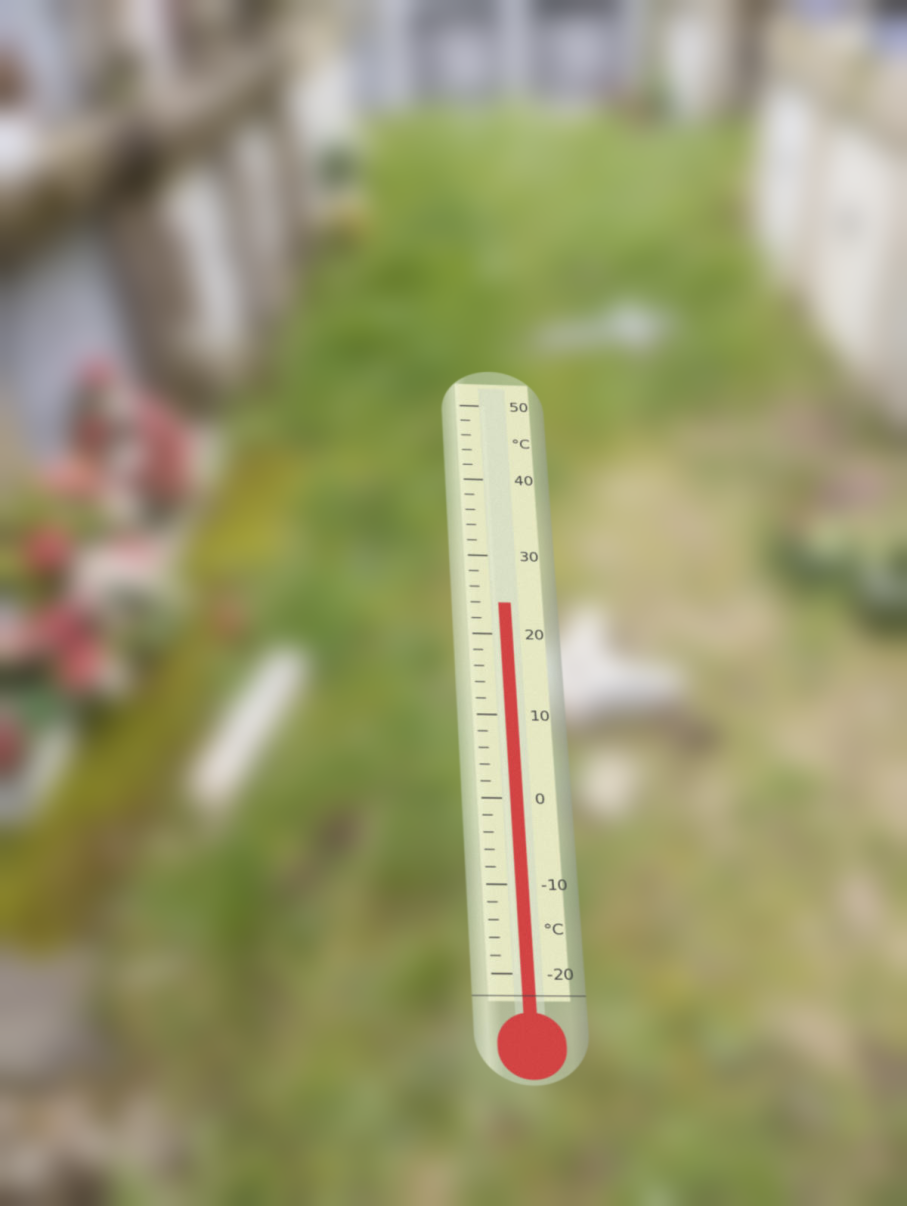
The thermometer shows 24,°C
